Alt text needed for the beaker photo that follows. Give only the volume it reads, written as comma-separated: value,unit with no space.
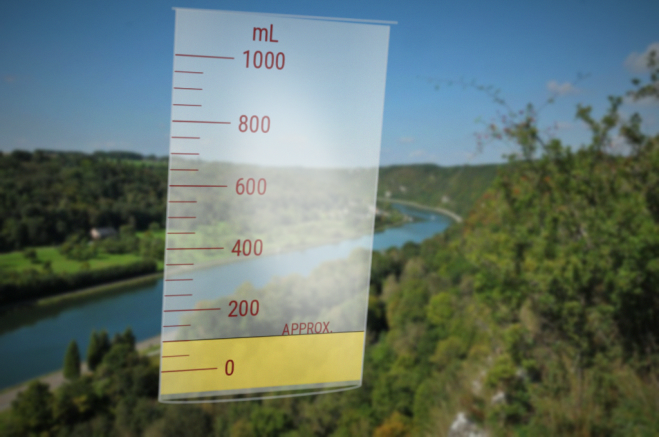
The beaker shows 100,mL
